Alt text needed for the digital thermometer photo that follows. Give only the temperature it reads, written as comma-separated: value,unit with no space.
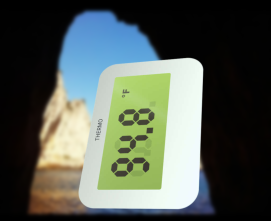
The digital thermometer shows 94.8,°F
